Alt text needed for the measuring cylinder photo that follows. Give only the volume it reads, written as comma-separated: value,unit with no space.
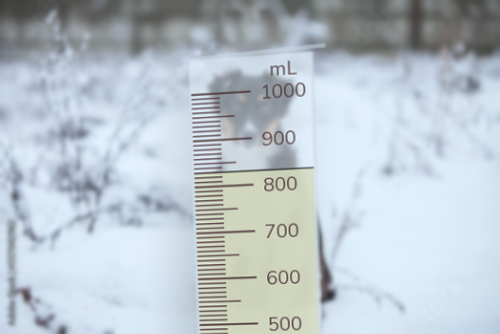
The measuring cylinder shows 830,mL
